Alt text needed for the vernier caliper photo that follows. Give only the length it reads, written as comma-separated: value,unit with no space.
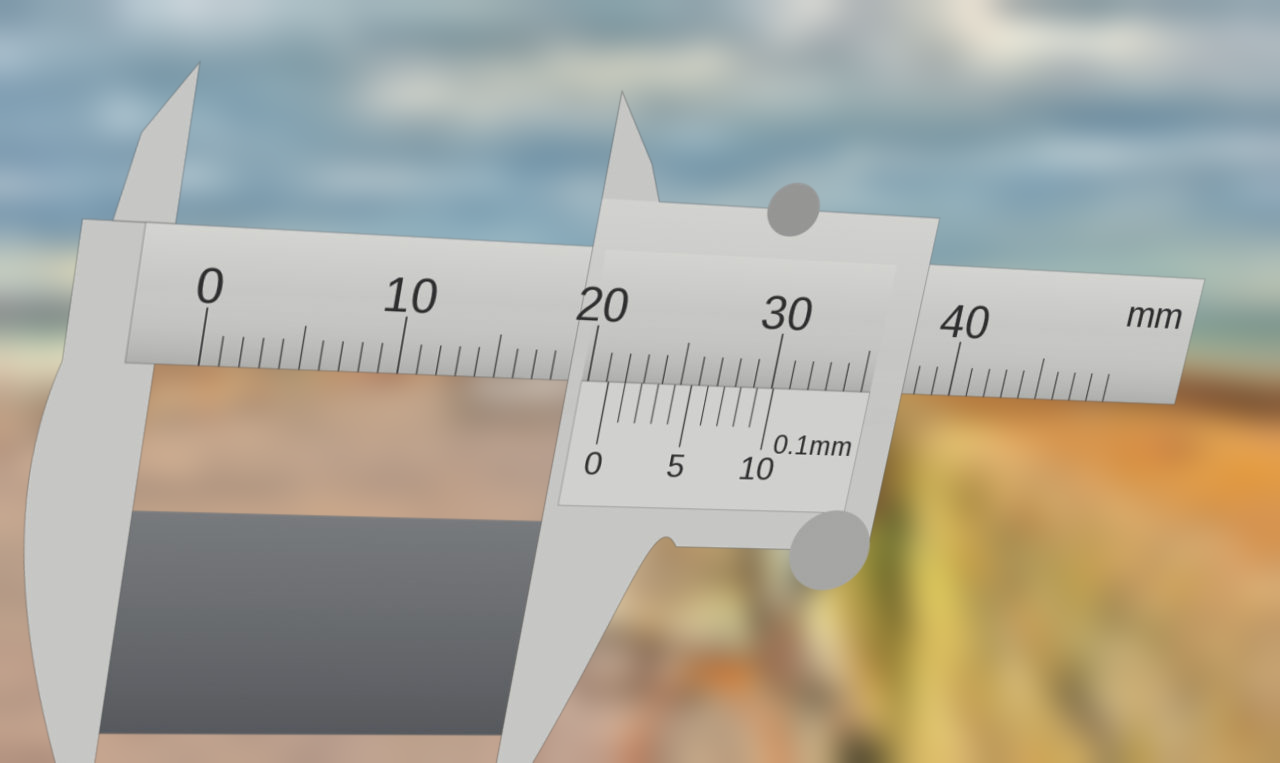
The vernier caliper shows 21.1,mm
